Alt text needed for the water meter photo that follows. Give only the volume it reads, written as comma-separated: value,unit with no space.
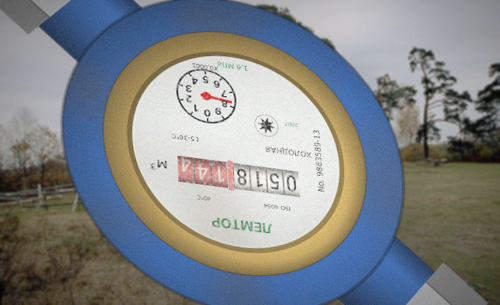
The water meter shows 518.1437,m³
